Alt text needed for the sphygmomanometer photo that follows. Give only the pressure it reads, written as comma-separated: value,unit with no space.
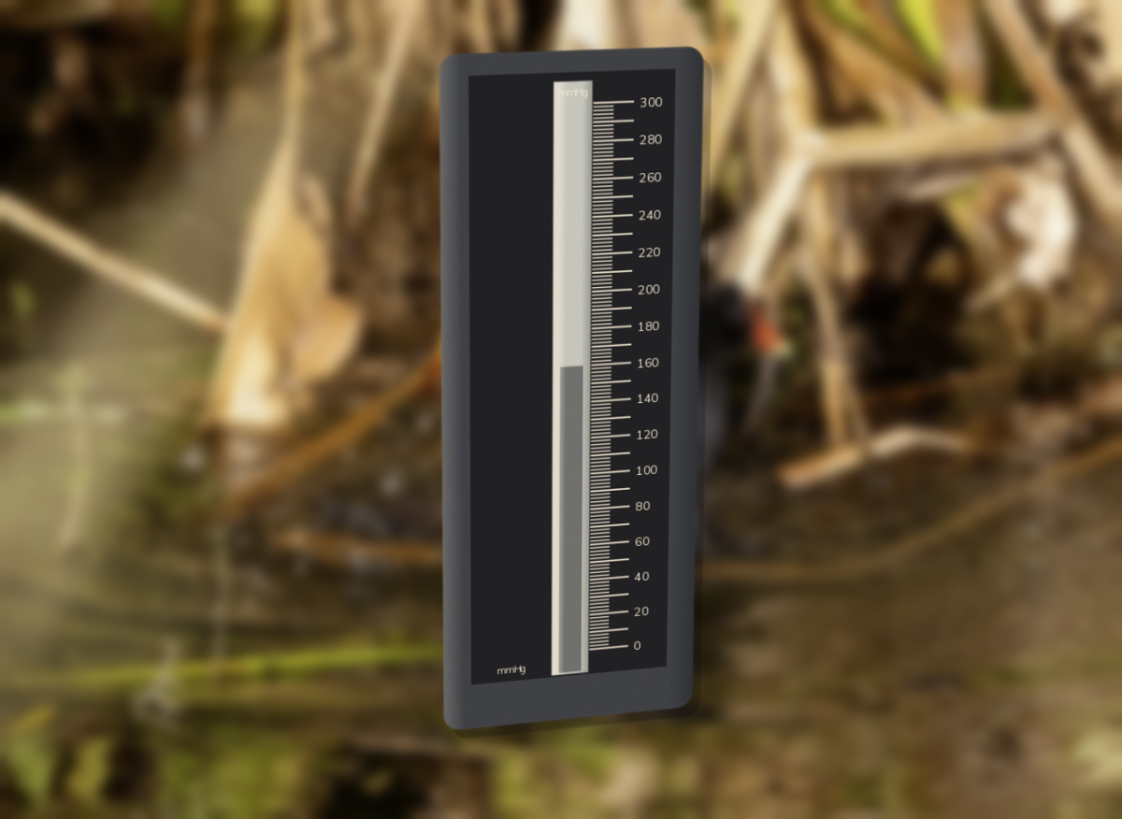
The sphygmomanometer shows 160,mmHg
